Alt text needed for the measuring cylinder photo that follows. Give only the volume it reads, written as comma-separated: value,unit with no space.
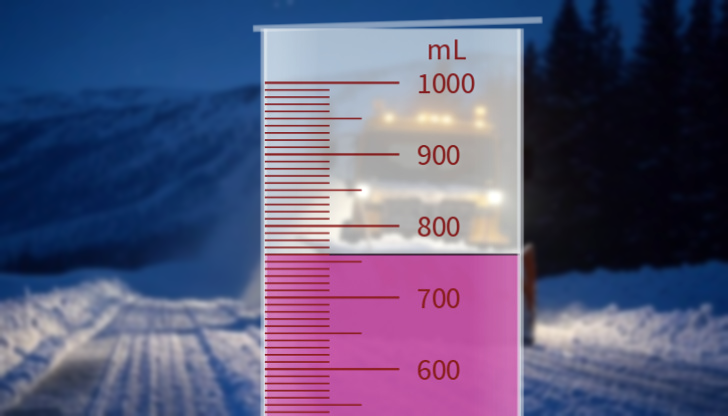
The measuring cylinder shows 760,mL
